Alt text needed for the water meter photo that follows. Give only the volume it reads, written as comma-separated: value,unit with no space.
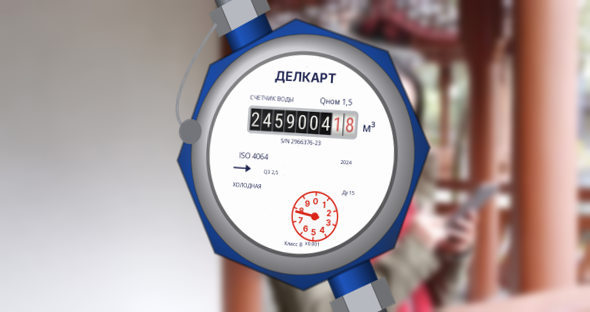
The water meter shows 2459004.187,m³
